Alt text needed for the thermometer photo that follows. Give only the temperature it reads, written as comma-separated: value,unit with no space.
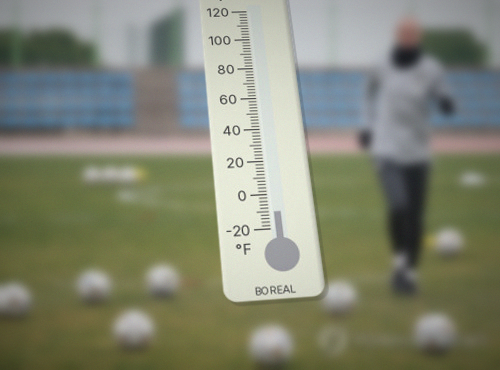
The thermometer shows -10,°F
